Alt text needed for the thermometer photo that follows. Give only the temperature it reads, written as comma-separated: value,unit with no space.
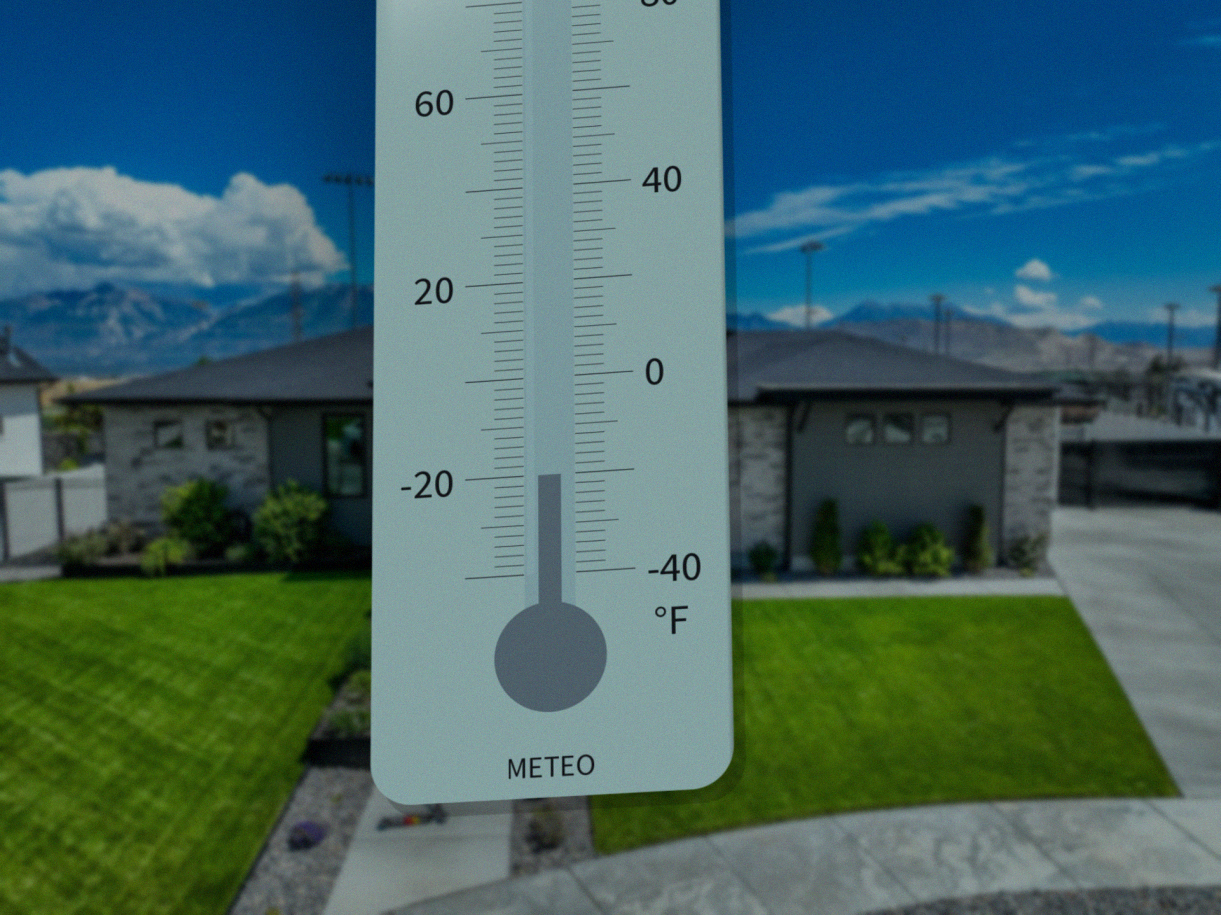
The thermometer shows -20,°F
